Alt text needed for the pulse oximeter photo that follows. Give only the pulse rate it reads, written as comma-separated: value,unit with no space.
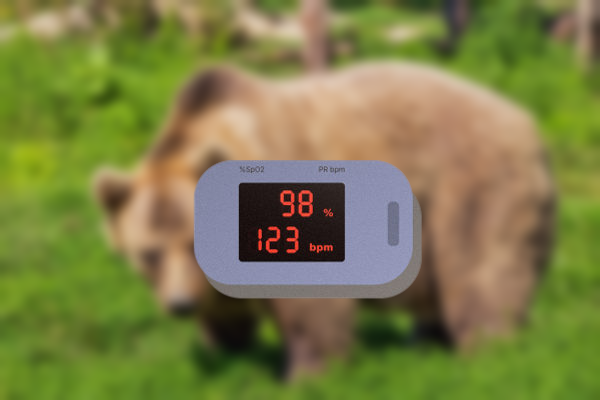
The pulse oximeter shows 123,bpm
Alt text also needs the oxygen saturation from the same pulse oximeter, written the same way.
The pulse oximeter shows 98,%
